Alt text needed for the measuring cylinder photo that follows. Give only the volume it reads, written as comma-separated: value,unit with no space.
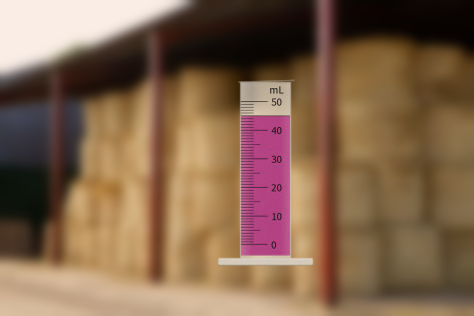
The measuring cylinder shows 45,mL
